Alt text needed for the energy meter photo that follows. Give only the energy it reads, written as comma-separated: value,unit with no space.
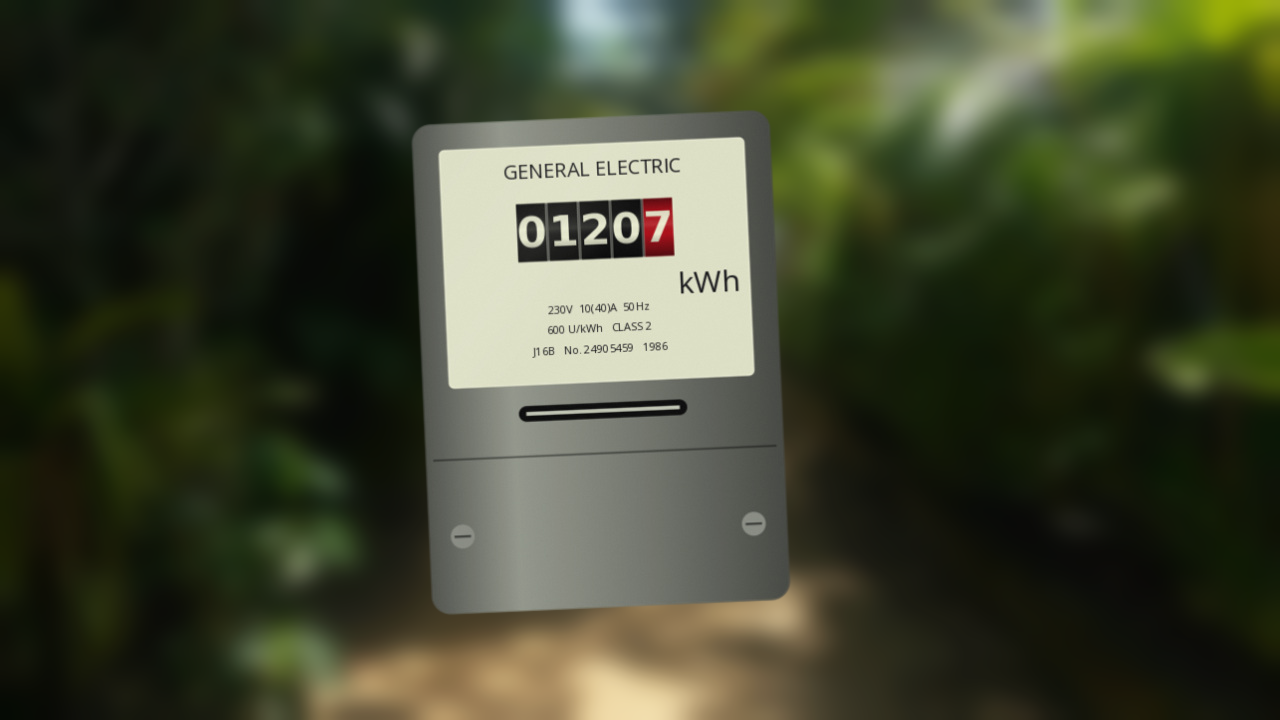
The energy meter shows 120.7,kWh
